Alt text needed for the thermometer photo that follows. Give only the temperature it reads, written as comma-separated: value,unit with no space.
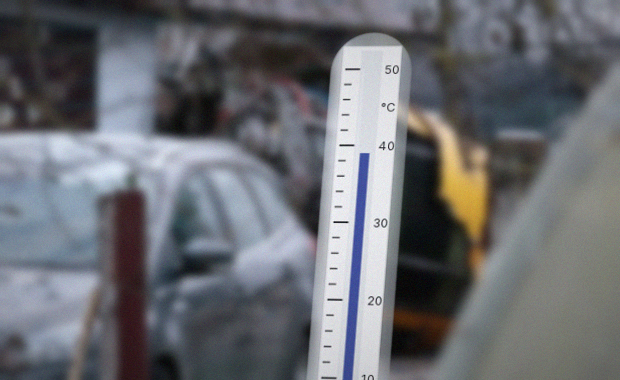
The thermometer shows 39,°C
